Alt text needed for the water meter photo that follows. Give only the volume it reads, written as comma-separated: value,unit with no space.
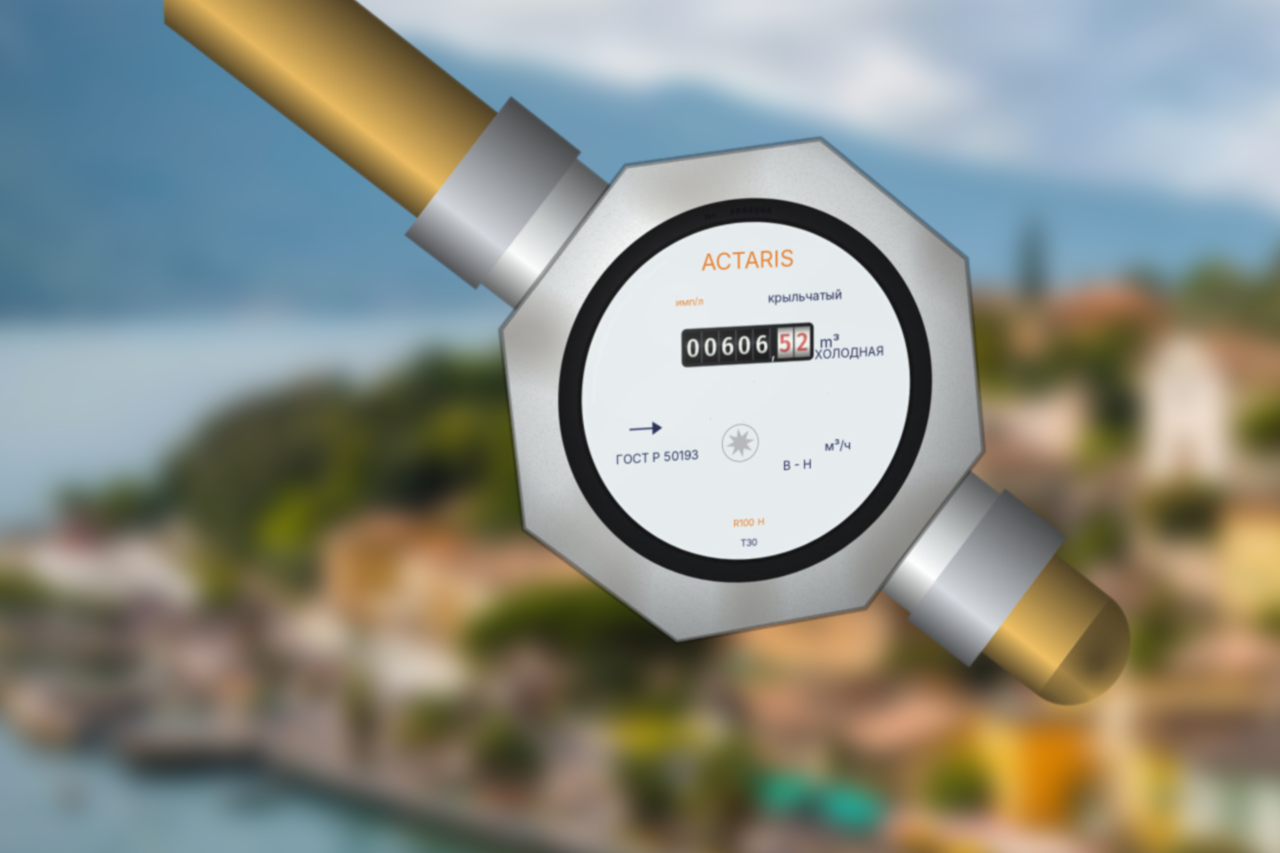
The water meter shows 606.52,m³
